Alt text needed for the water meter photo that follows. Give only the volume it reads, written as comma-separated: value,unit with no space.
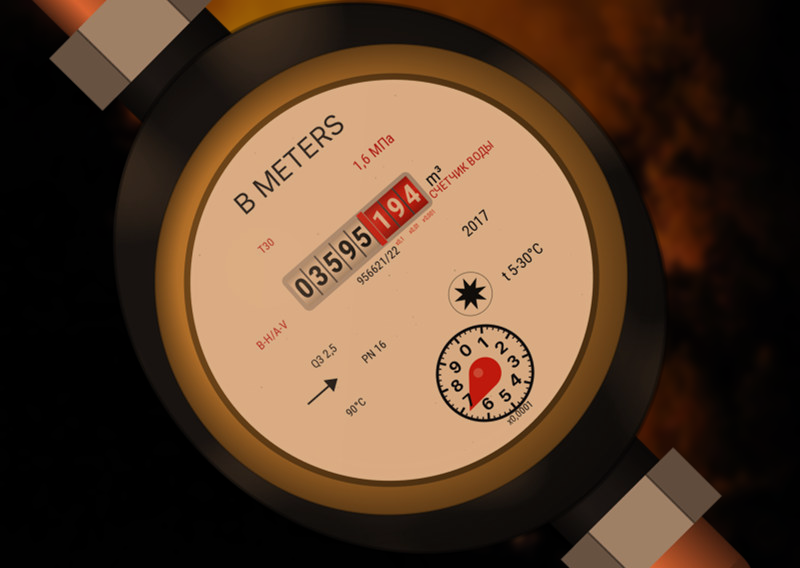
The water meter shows 3595.1946,m³
